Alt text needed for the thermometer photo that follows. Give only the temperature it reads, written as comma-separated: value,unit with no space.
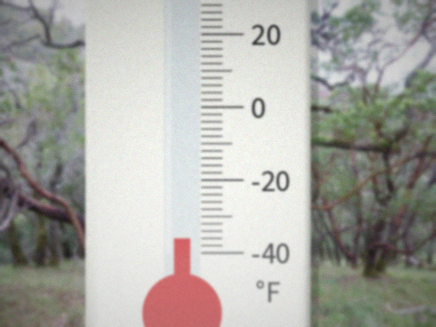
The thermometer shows -36,°F
